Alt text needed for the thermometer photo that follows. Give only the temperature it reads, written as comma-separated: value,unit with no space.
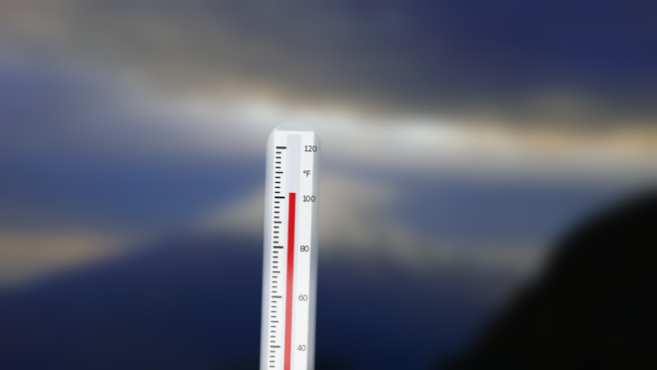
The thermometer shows 102,°F
